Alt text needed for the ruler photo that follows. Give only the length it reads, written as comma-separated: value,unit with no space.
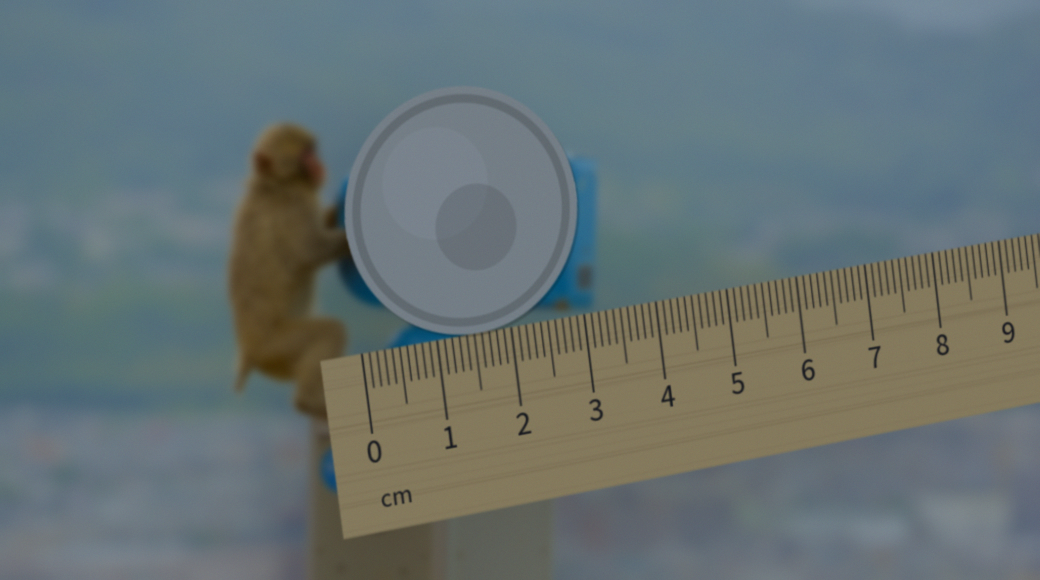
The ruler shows 3.1,cm
